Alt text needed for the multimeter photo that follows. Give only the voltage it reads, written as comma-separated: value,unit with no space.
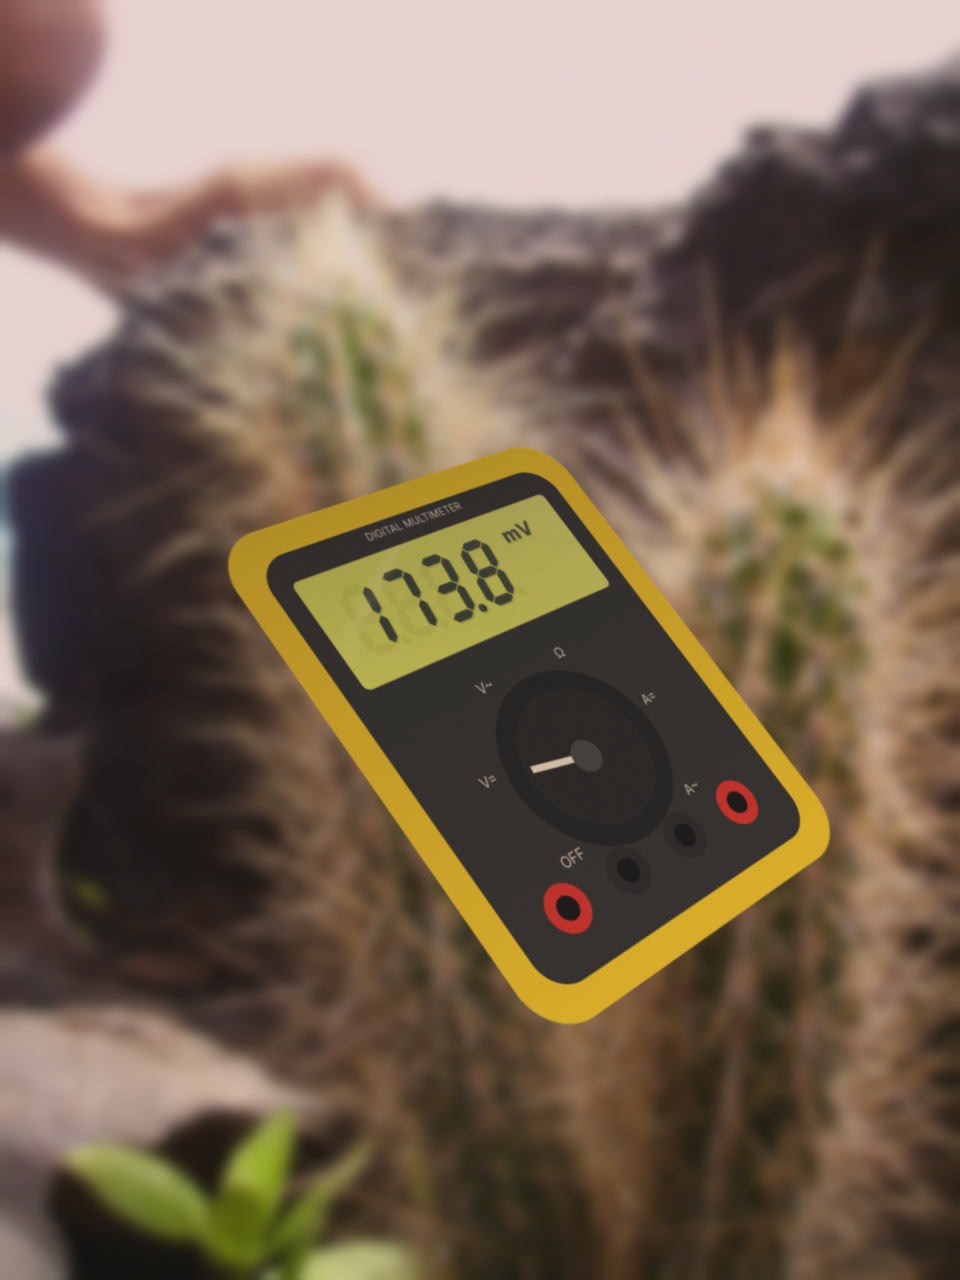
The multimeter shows 173.8,mV
